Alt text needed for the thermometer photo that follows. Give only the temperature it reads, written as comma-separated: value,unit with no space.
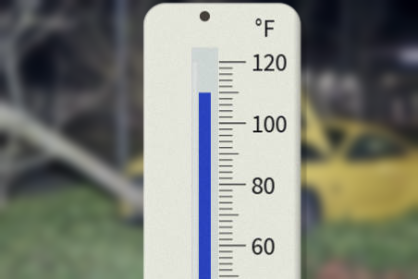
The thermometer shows 110,°F
